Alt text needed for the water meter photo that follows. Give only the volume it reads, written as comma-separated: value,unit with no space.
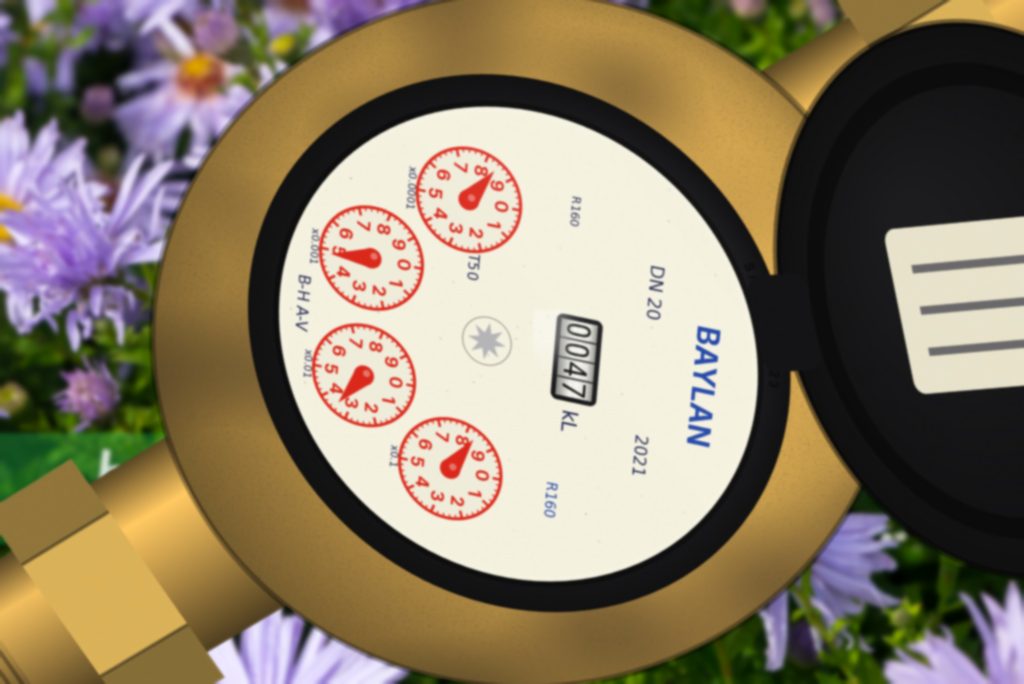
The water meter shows 47.8348,kL
